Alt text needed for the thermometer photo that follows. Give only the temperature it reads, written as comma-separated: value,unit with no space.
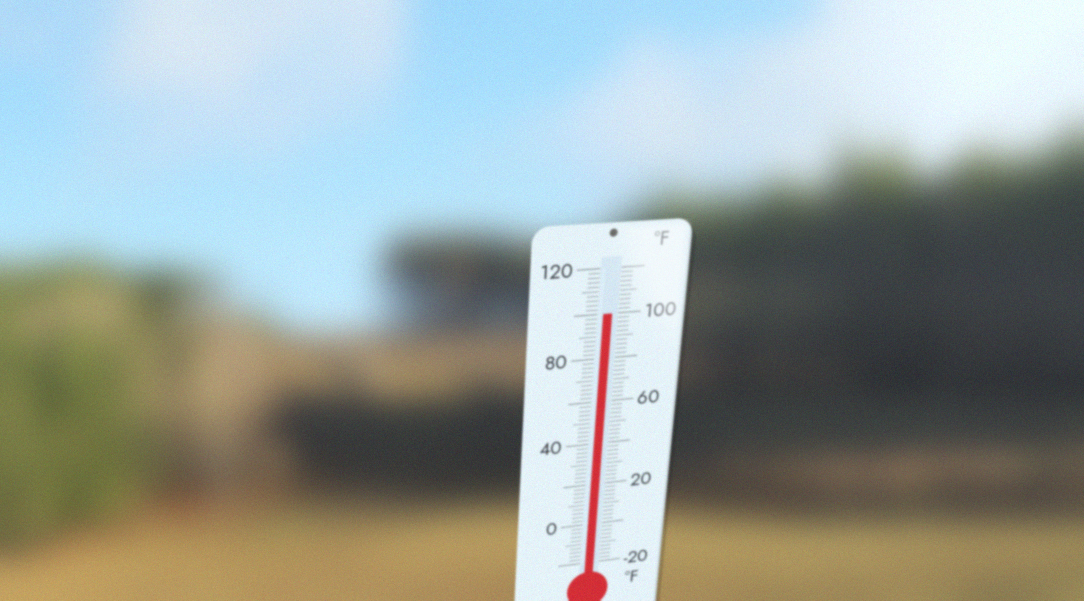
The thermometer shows 100,°F
